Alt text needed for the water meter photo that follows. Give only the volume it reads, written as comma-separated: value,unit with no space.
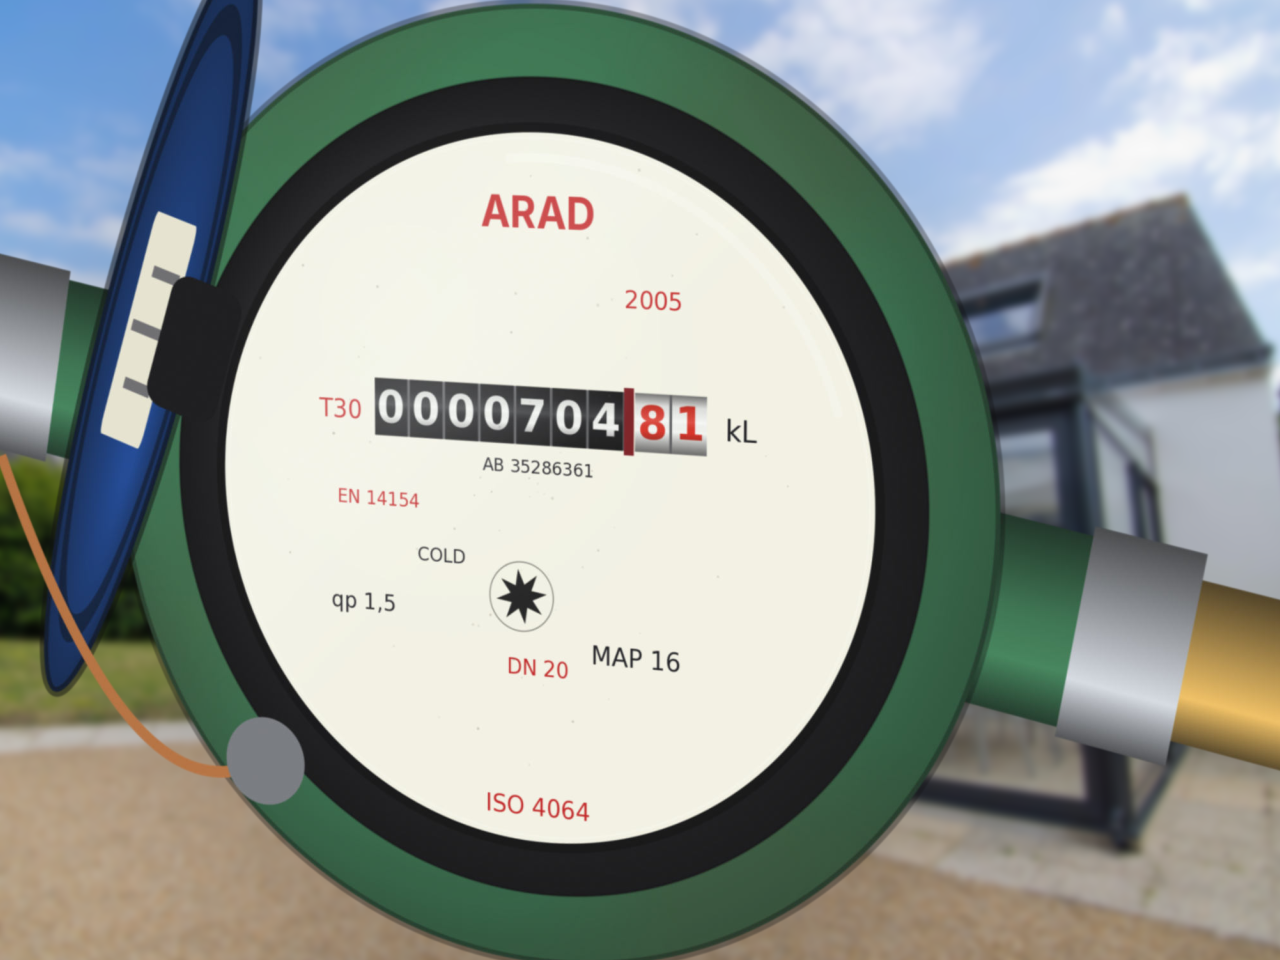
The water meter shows 704.81,kL
